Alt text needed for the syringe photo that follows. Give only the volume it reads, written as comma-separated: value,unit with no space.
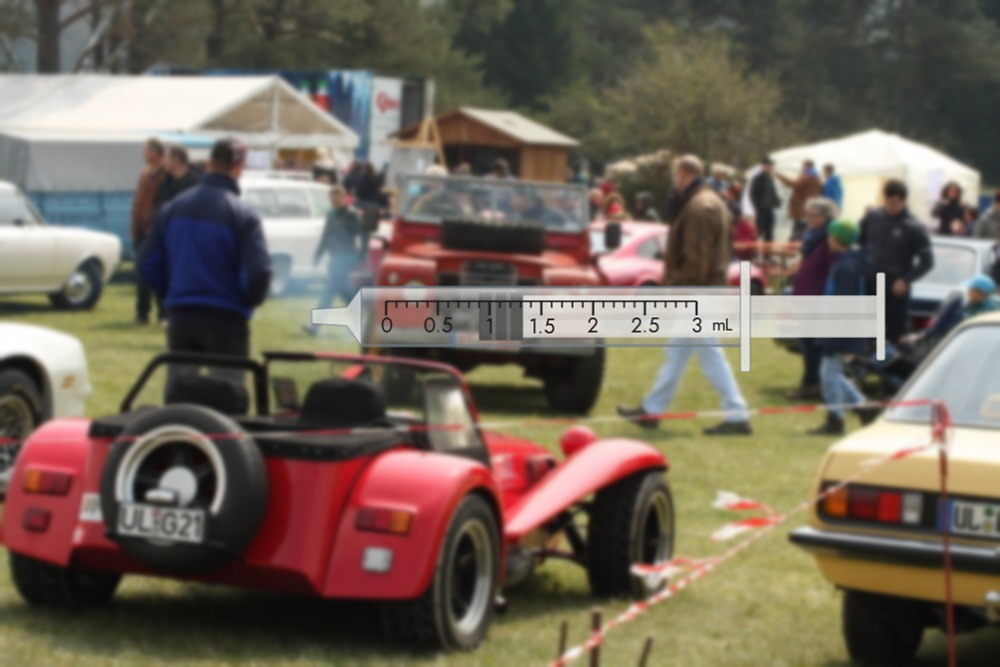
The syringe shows 0.9,mL
